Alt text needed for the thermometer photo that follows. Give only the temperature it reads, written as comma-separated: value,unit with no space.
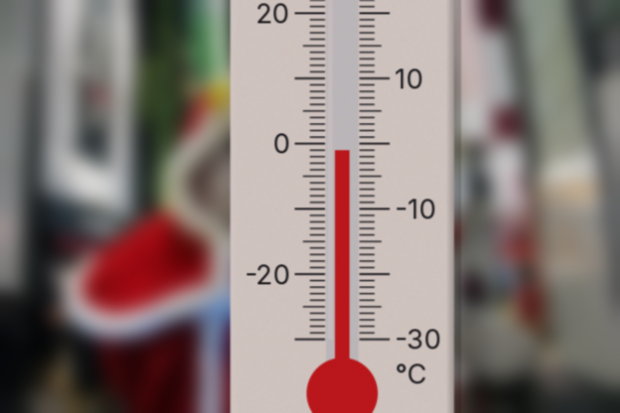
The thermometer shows -1,°C
